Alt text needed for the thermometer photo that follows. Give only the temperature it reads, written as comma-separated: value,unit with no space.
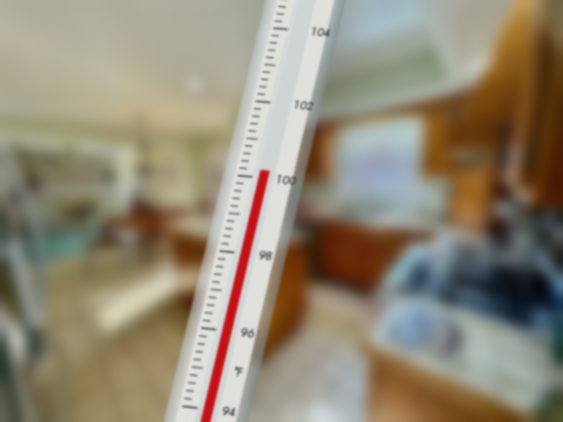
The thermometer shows 100.2,°F
